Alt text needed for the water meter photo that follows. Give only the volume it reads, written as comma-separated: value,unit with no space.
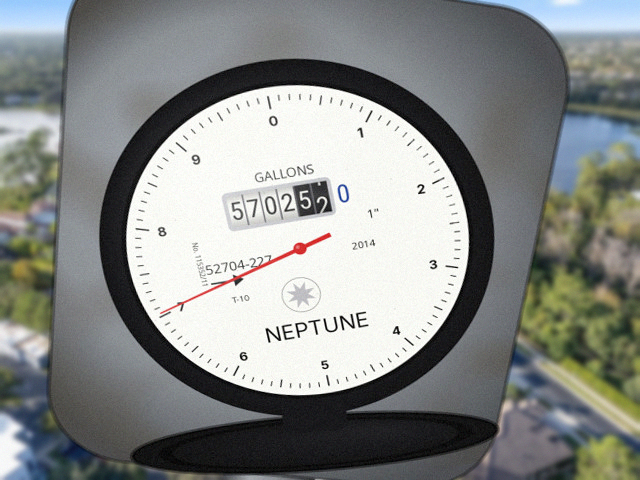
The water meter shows 5702517.0,gal
